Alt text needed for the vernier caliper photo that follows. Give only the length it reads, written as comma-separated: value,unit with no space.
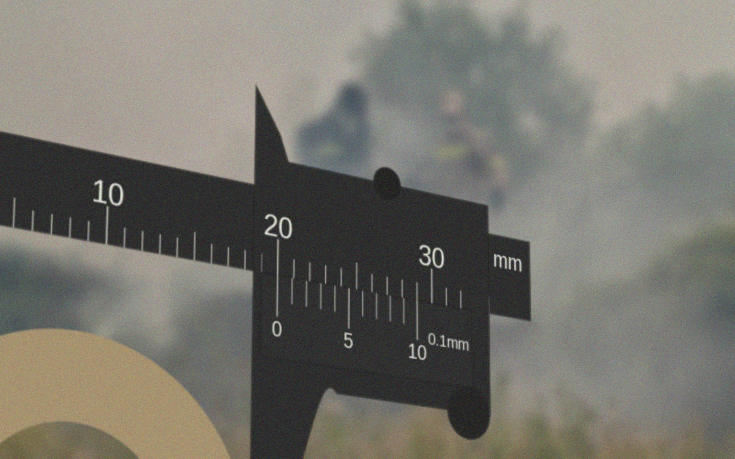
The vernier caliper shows 20.0,mm
